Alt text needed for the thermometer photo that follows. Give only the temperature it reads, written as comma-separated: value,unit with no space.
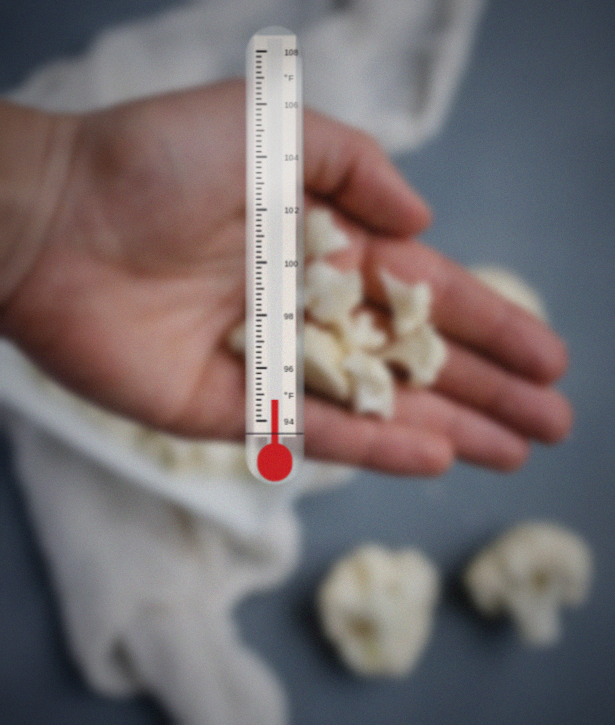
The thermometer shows 94.8,°F
